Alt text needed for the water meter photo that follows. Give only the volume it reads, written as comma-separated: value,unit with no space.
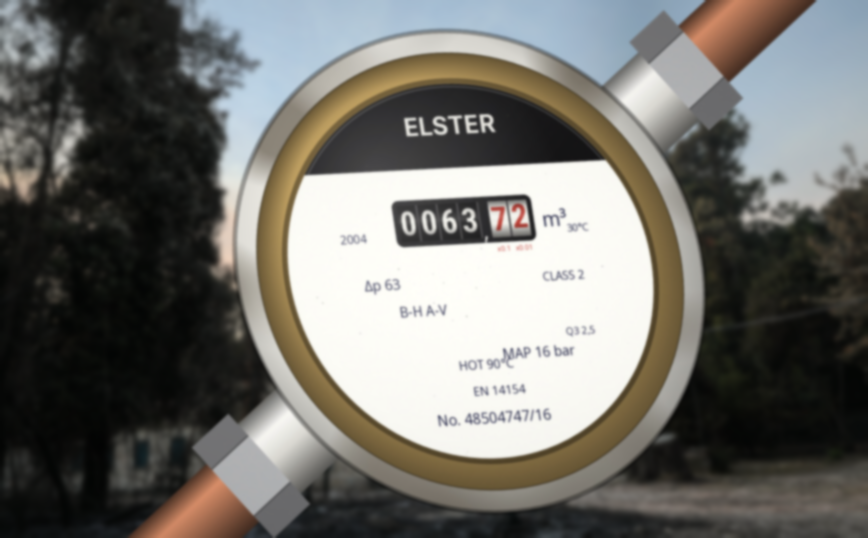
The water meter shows 63.72,m³
